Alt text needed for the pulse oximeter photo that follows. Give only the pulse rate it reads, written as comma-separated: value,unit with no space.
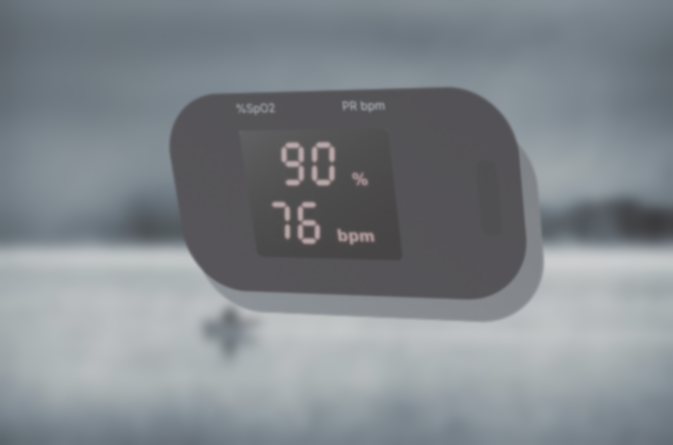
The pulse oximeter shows 76,bpm
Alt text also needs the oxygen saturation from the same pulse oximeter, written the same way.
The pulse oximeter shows 90,%
